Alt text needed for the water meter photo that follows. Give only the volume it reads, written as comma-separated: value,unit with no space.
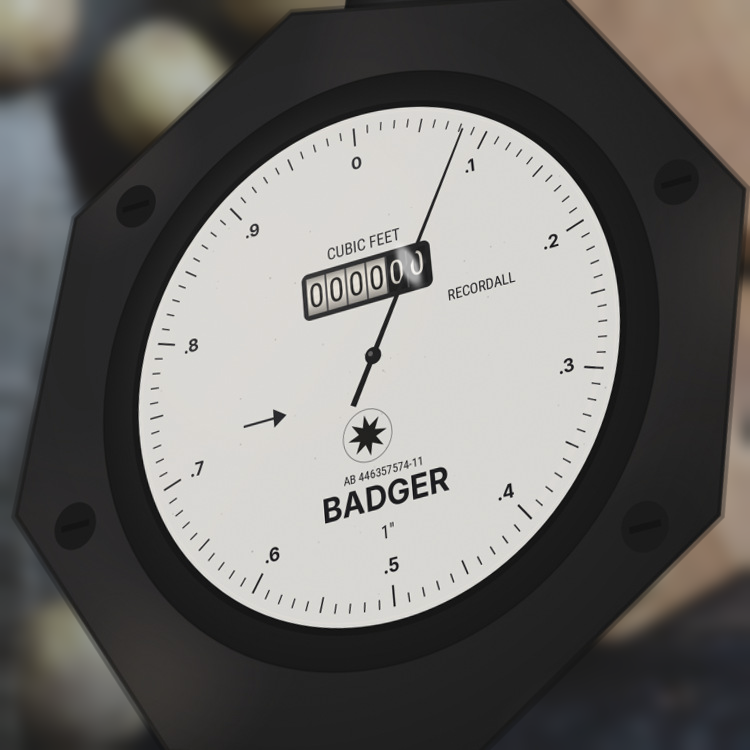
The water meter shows 0.08,ft³
